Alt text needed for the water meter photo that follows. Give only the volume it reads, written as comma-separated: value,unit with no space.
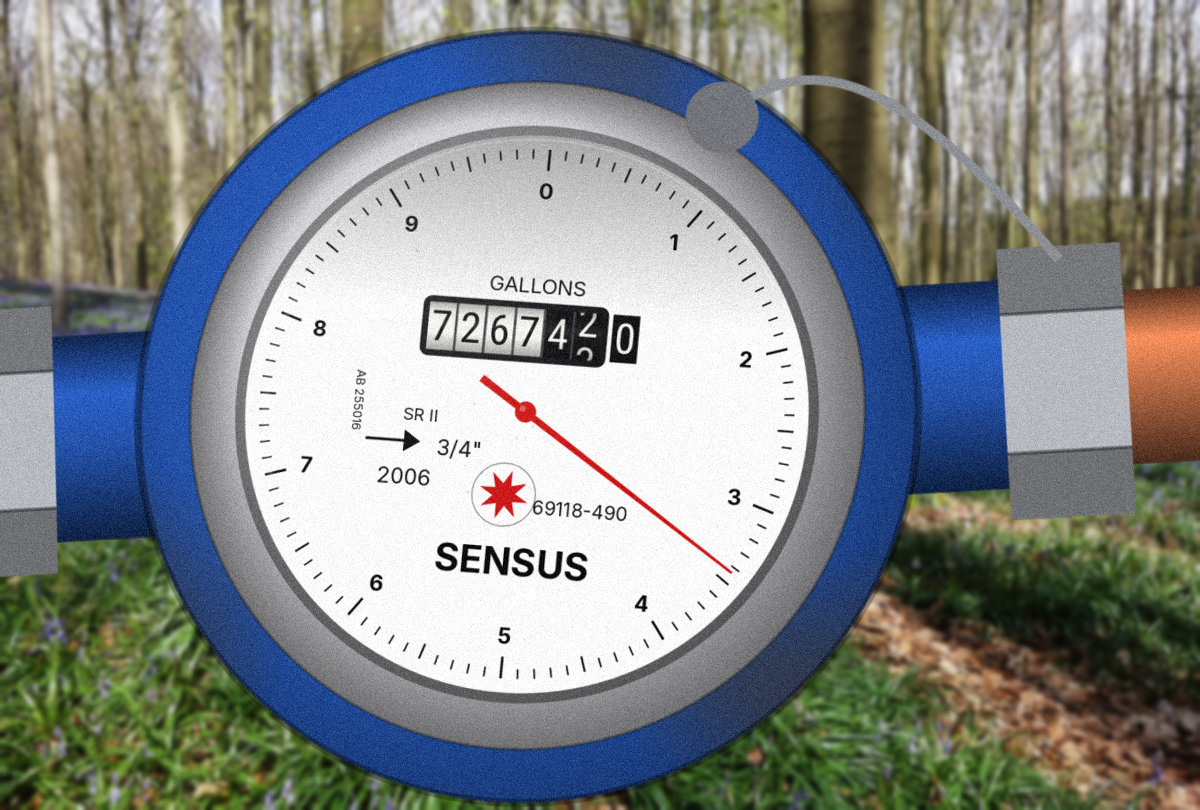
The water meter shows 7267423.4,gal
